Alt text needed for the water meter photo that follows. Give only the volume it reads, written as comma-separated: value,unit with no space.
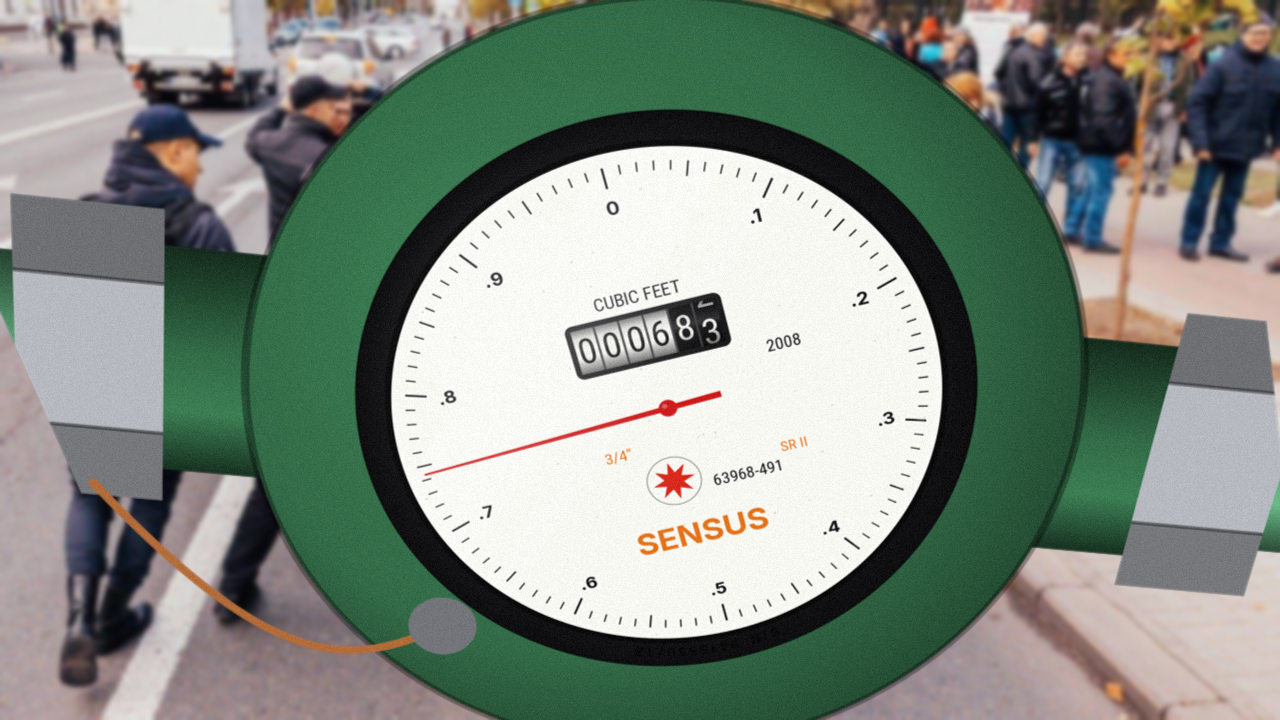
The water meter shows 682.74,ft³
